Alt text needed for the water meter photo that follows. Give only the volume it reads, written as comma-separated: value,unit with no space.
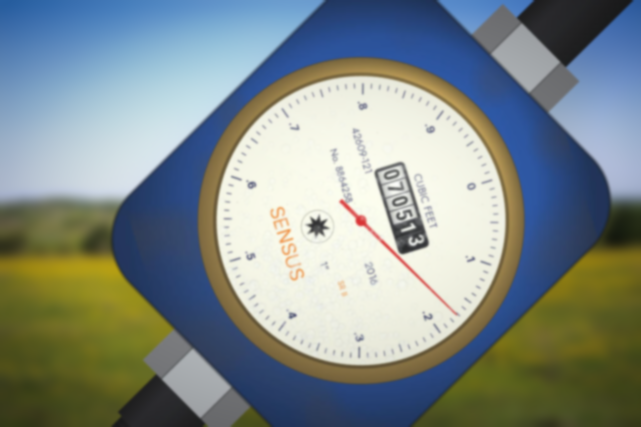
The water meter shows 70513.17,ft³
